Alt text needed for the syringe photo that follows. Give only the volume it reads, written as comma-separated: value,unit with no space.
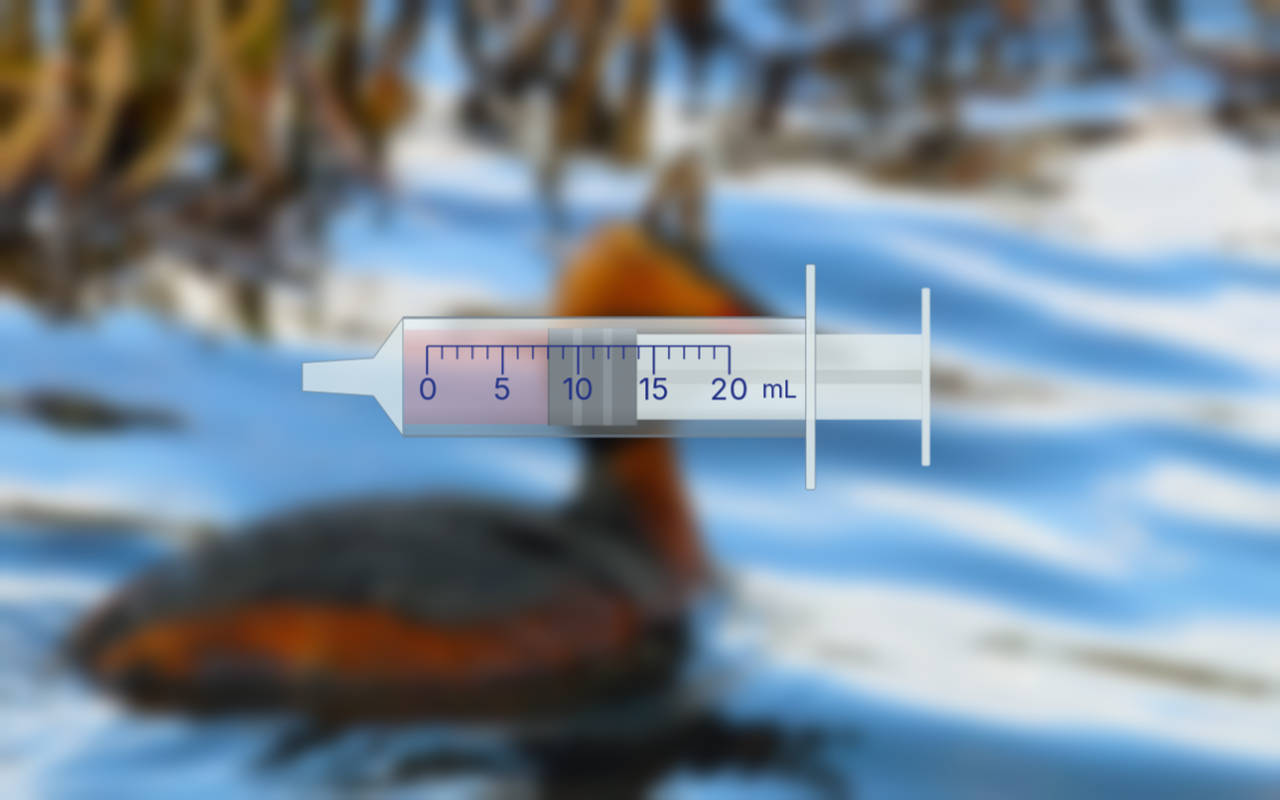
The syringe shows 8,mL
